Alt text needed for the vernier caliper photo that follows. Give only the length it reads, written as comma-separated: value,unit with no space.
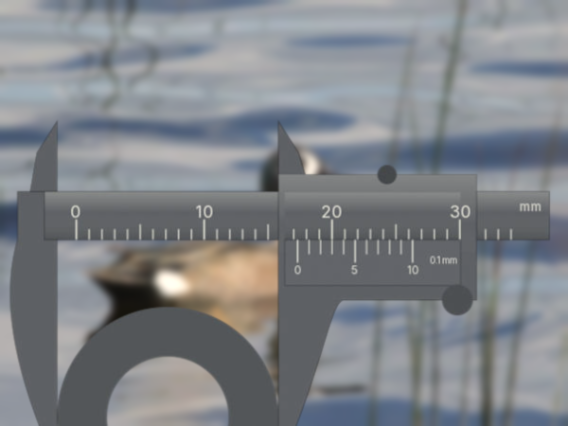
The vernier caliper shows 17.3,mm
